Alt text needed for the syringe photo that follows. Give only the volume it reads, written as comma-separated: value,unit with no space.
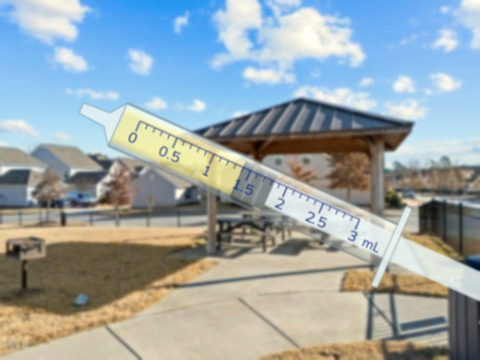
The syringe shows 1.4,mL
